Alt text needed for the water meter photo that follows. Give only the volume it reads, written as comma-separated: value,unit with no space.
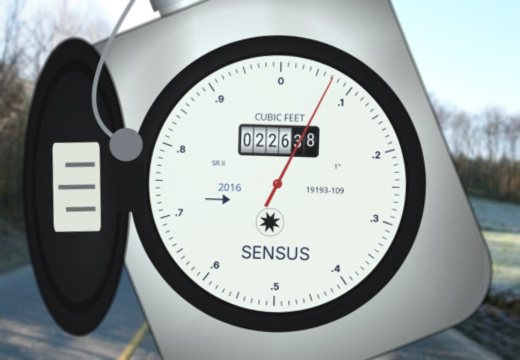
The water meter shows 22638.07,ft³
